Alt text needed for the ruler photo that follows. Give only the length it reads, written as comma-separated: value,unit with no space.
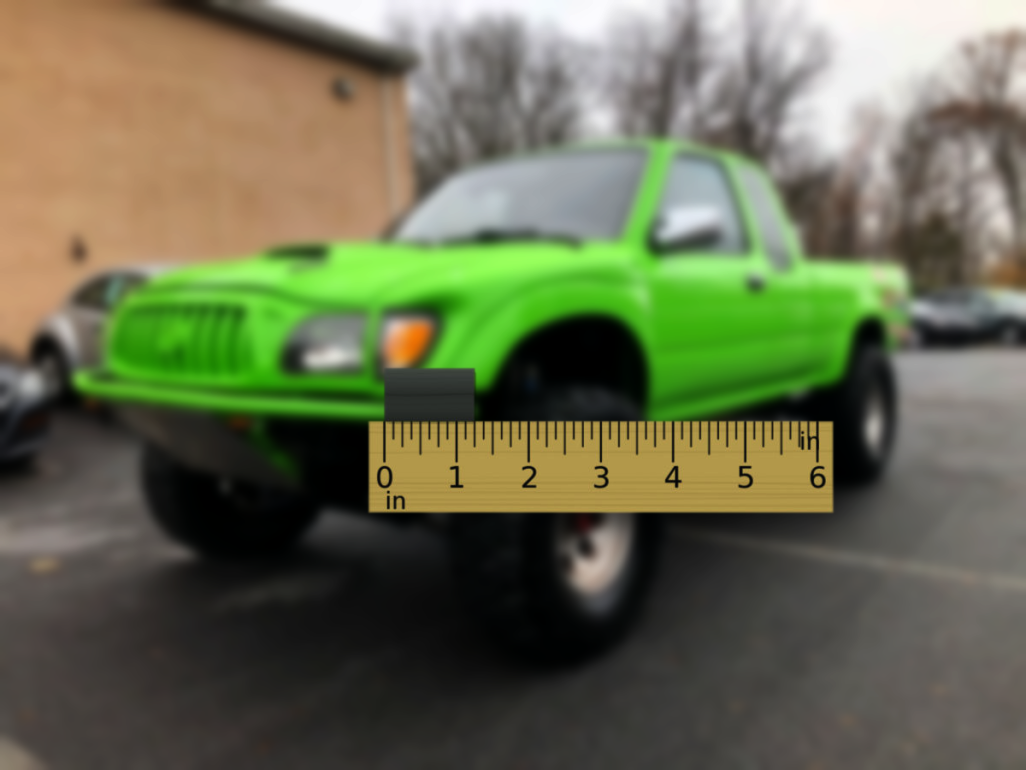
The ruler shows 1.25,in
